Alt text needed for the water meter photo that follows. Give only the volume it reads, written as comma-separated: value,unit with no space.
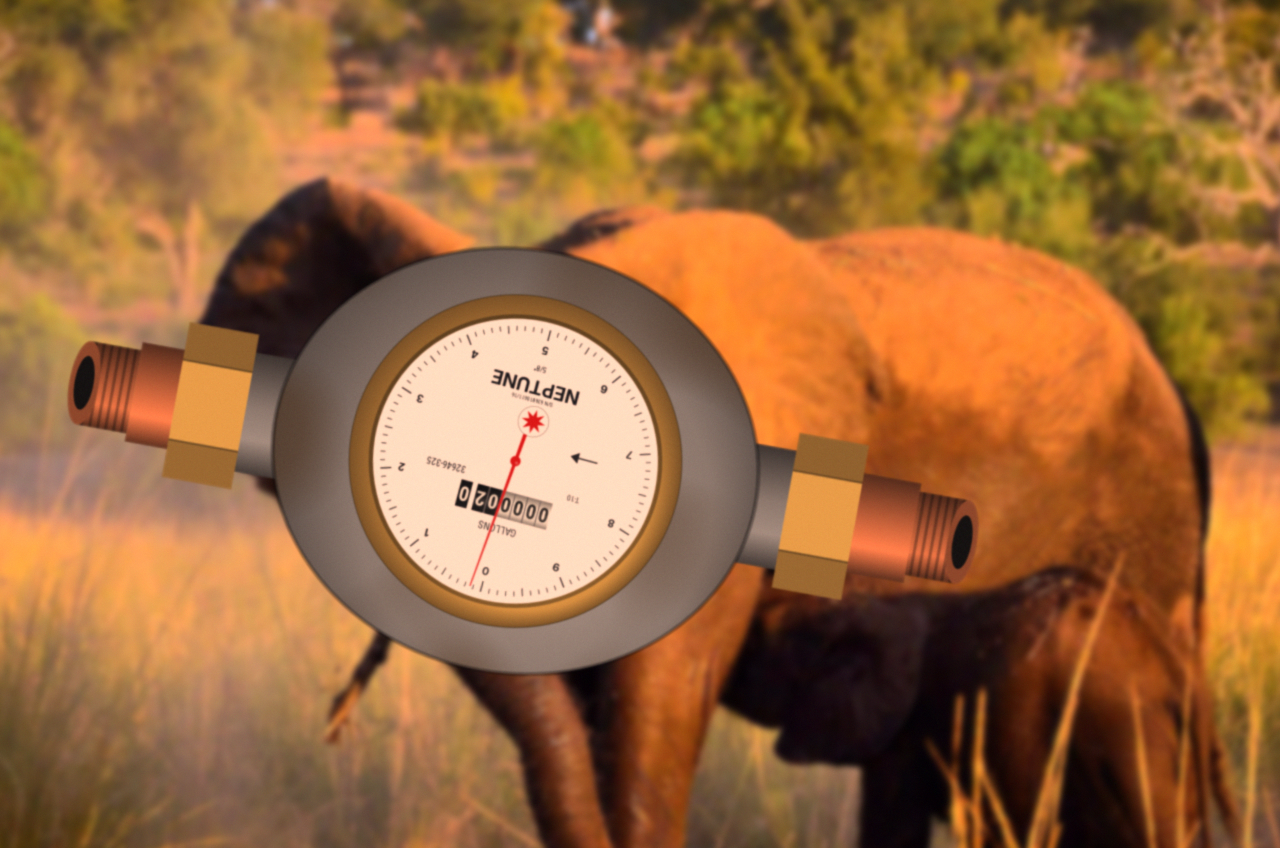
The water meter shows 20.1,gal
